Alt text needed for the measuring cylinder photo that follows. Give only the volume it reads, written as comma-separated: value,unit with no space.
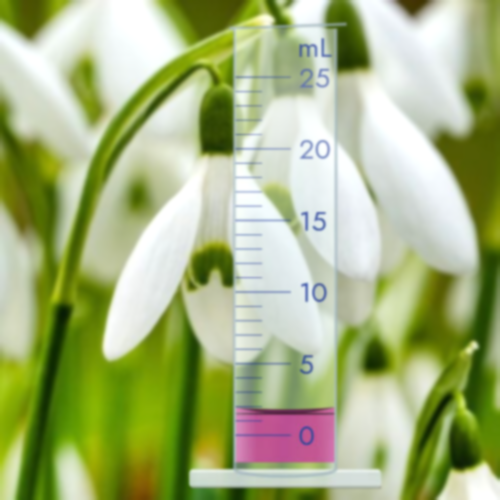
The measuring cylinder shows 1.5,mL
